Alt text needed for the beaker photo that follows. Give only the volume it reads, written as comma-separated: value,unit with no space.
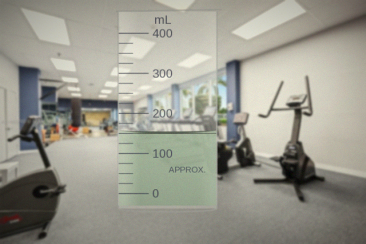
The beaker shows 150,mL
